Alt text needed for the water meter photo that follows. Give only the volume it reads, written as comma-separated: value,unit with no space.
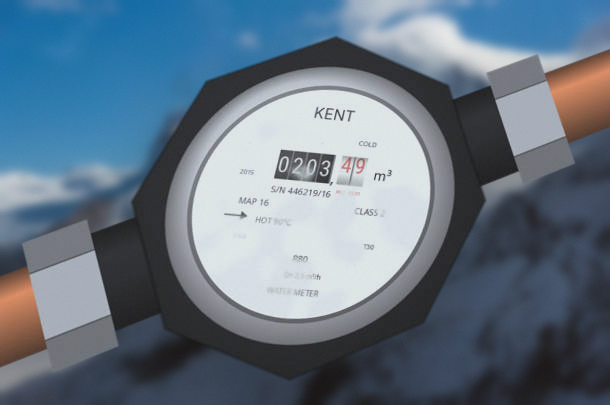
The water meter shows 203.49,m³
